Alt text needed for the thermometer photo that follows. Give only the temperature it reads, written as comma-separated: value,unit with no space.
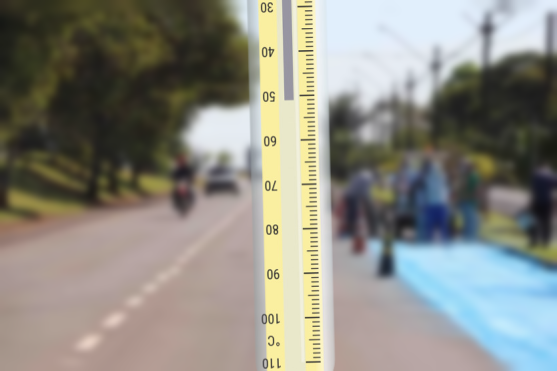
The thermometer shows 51,°C
